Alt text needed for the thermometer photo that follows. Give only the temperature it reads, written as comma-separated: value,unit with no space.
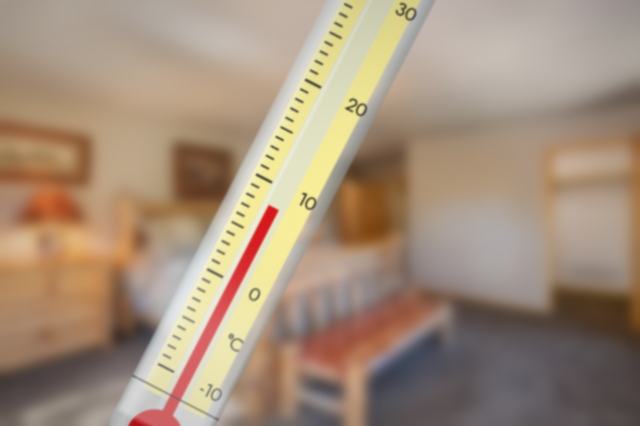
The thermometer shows 8,°C
